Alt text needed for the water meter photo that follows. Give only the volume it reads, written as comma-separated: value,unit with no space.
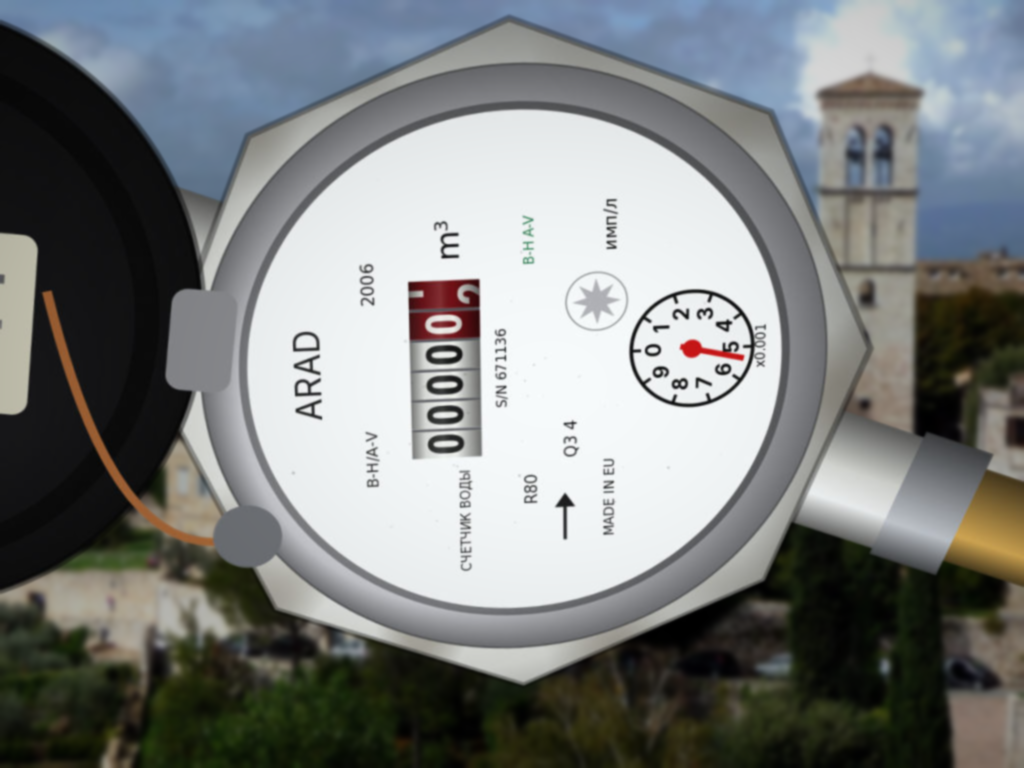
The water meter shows 0.015,m³
